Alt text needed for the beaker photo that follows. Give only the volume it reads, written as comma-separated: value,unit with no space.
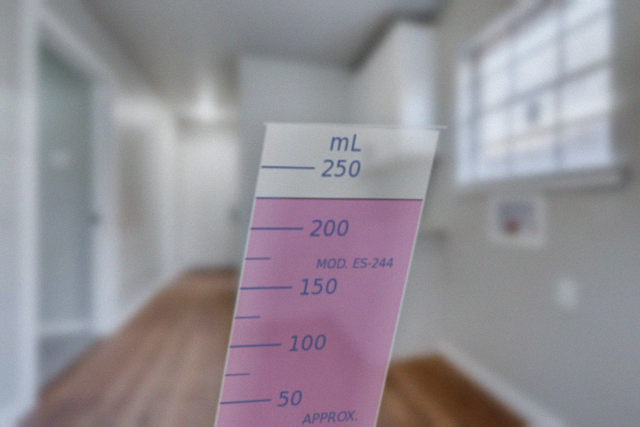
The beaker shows 225,mL
